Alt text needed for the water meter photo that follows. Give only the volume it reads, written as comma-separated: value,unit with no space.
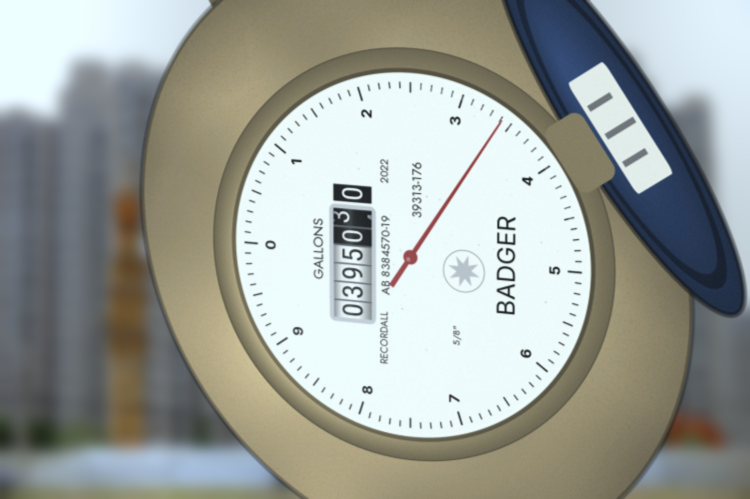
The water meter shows 395033.4,gal
